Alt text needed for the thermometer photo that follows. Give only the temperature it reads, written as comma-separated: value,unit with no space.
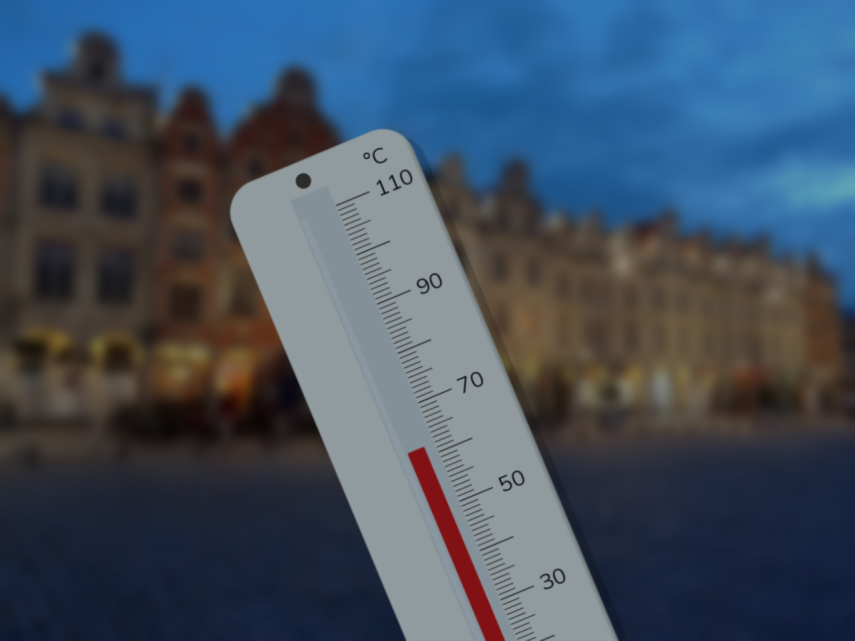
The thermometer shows 62,°C
